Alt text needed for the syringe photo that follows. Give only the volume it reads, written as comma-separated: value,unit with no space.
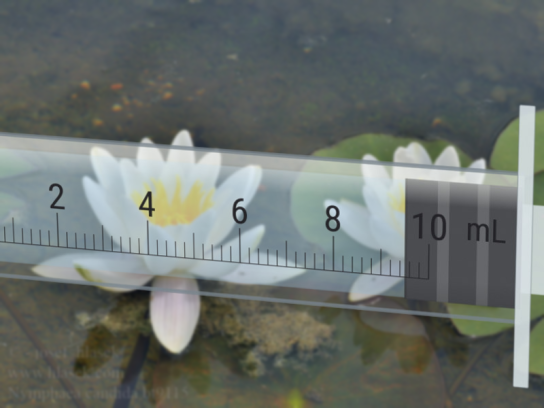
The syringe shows 9.5,mL
